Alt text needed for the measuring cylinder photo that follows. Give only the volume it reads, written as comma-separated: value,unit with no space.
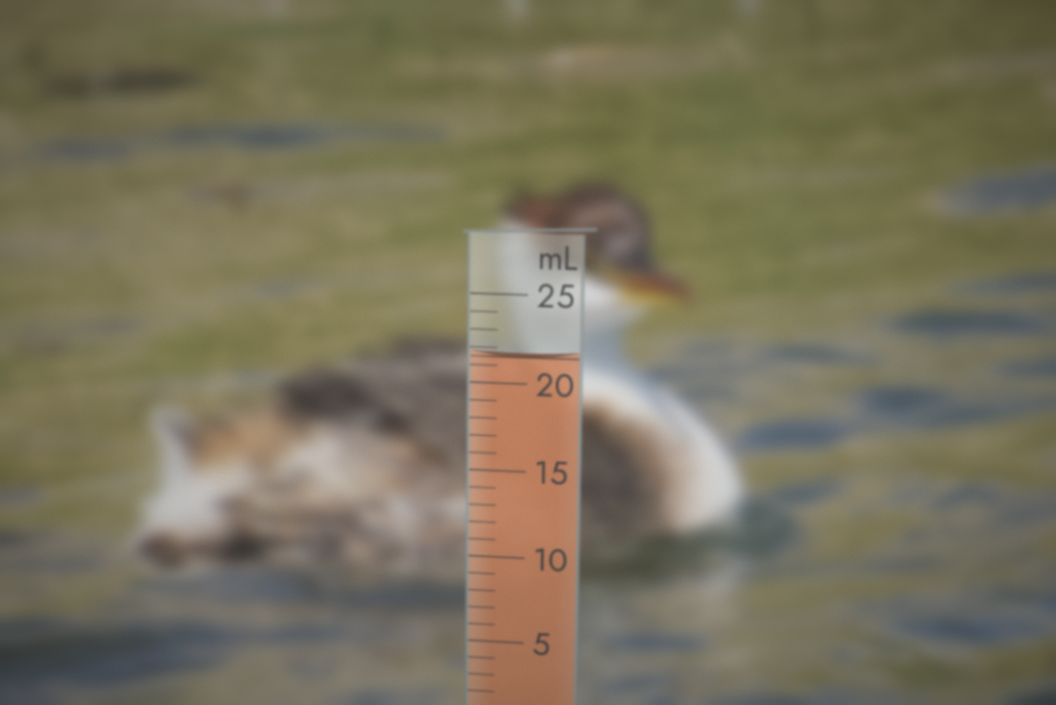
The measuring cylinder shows 21.5,mL
